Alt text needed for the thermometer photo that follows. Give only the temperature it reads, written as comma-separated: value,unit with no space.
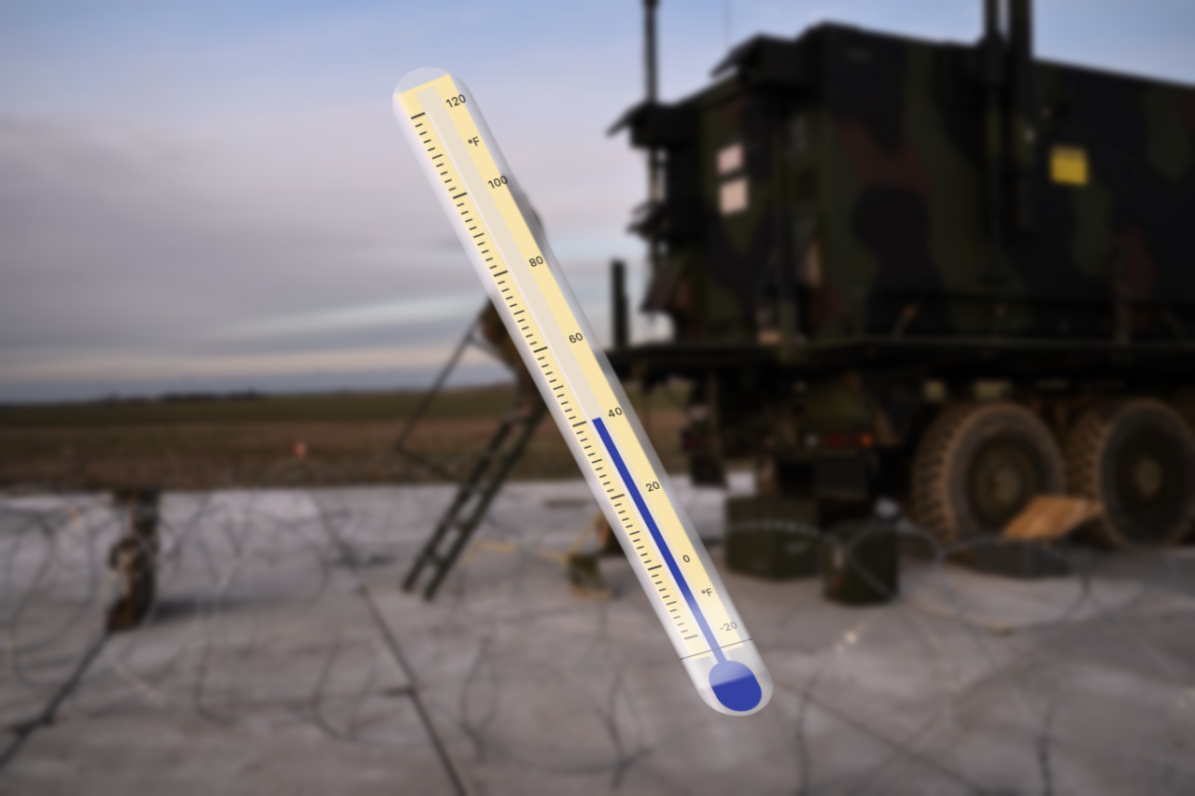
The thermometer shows 40,°F
